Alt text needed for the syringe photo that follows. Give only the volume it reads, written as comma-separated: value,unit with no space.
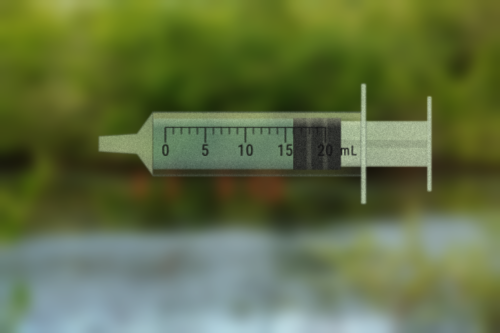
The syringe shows 16,mL
